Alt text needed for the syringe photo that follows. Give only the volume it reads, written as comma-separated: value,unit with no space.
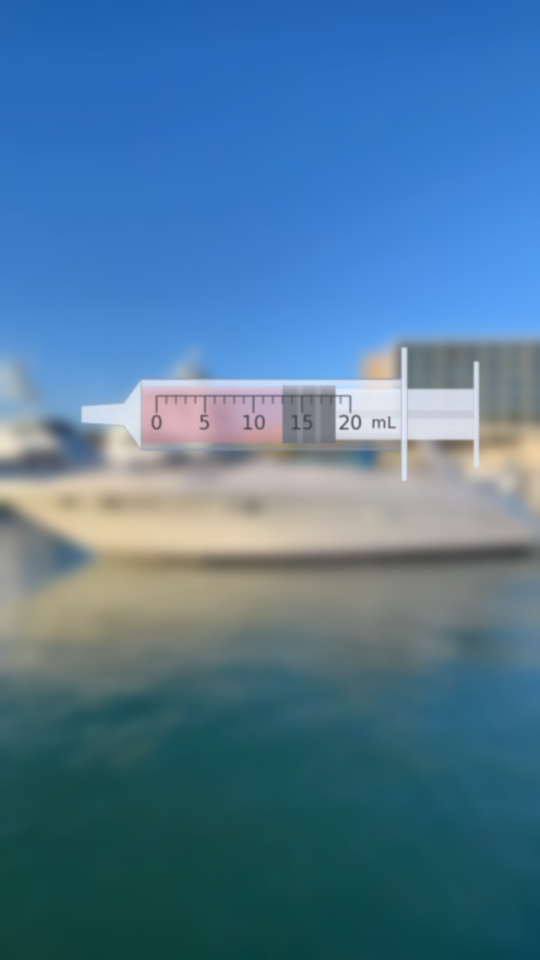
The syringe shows 13,mL
